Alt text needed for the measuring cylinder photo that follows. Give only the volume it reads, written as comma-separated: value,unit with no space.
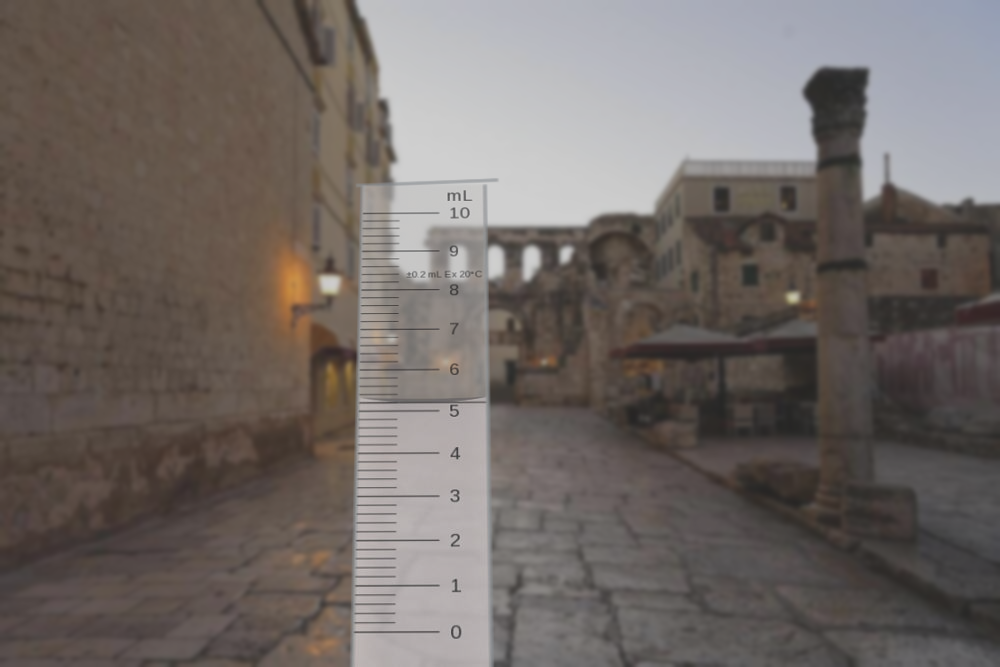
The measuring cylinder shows 5.2,mL
